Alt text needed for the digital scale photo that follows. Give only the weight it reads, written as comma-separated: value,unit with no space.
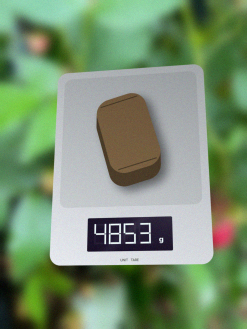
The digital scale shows 4853,g
